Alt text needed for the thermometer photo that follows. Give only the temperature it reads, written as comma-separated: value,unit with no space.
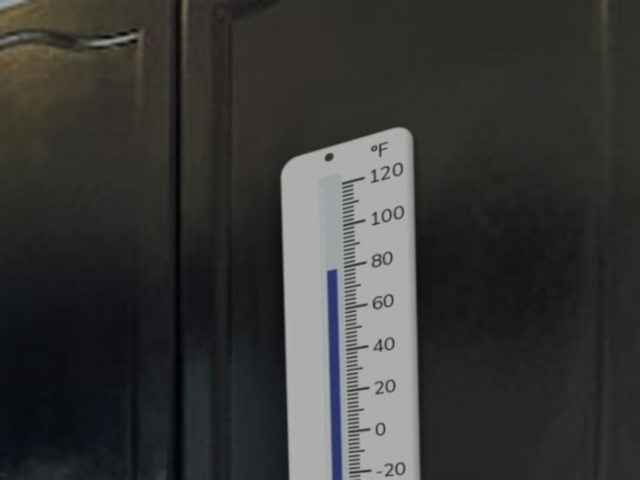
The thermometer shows 80,°F
